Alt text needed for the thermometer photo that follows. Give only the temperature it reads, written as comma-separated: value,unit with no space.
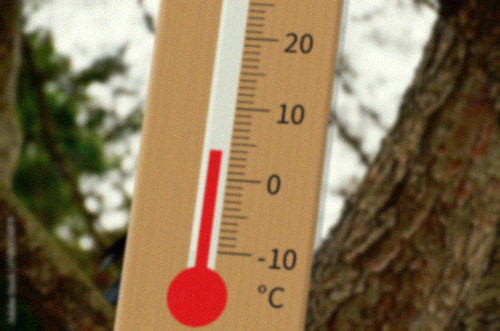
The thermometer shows 4,°C
